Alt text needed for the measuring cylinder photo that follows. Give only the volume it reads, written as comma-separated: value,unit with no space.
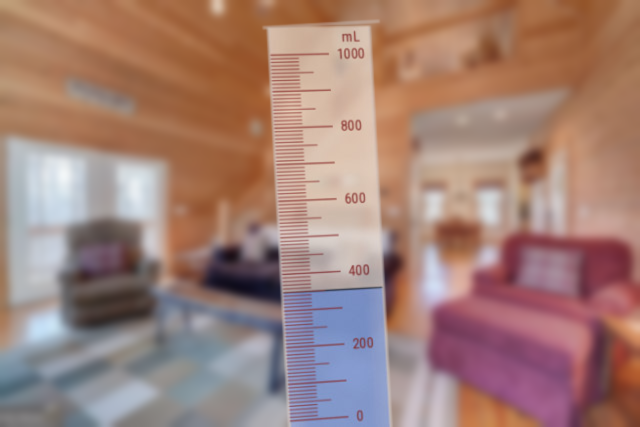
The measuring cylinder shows 350,mL
